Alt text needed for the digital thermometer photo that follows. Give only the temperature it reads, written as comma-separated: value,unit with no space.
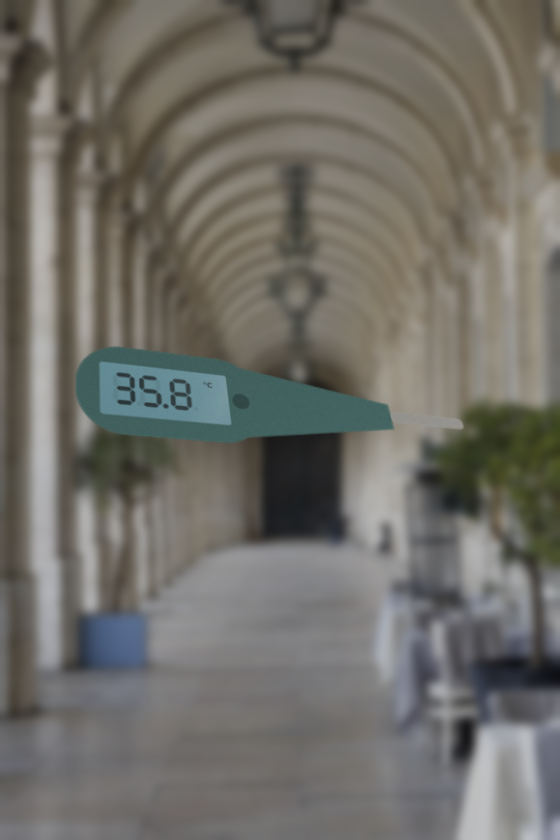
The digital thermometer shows 35.8,°C
